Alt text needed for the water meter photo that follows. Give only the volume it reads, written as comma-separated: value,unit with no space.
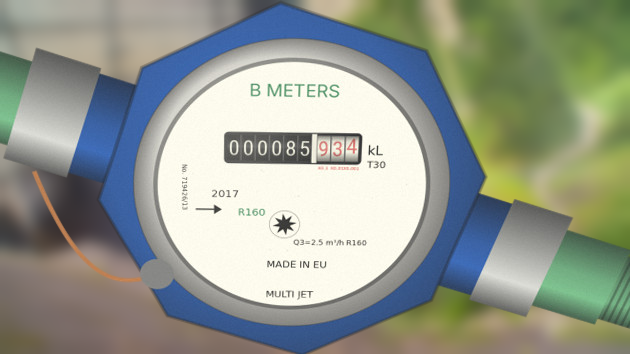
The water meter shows 85.934,kL
